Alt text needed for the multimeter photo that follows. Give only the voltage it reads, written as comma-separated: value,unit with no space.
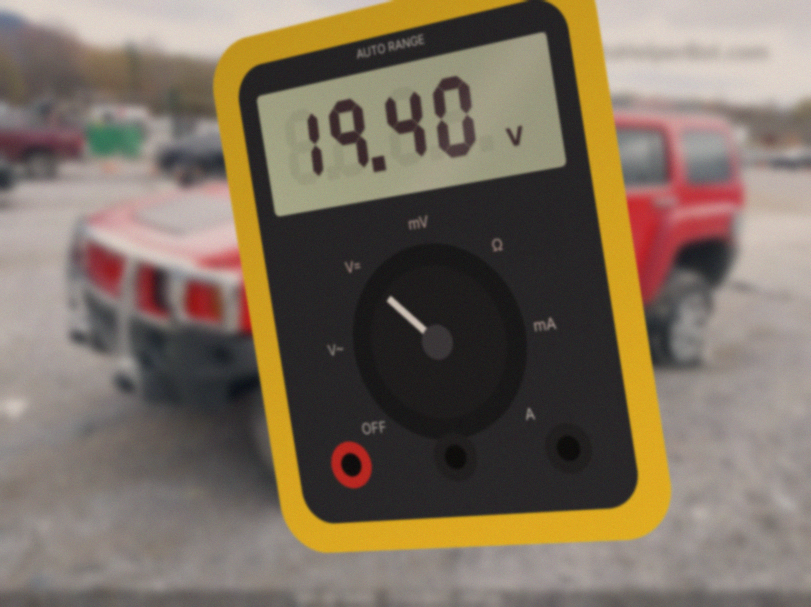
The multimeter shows 19.40,V
